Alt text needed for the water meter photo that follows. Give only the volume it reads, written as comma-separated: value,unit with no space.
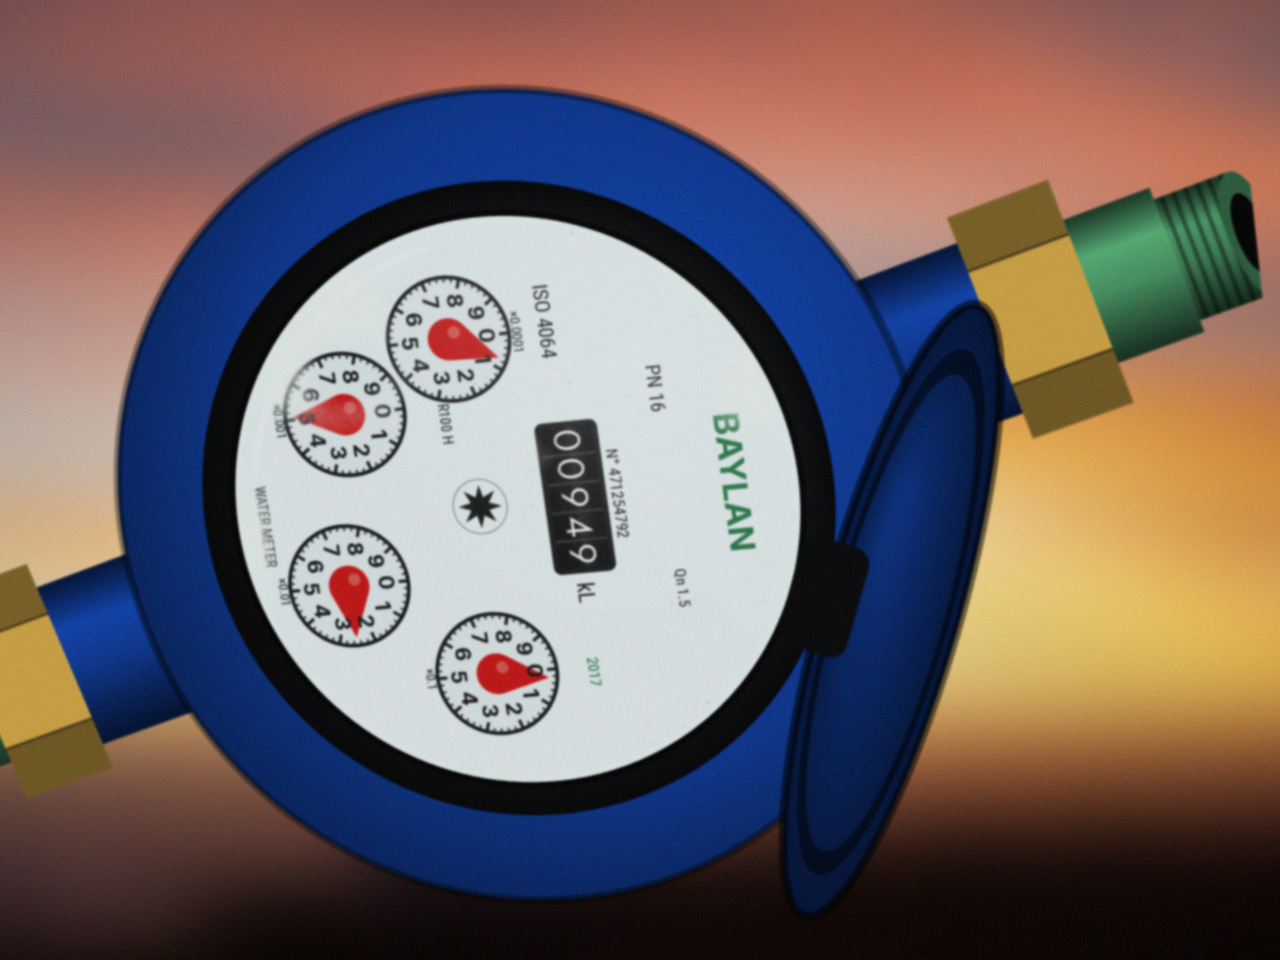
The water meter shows 949.0250,kL
